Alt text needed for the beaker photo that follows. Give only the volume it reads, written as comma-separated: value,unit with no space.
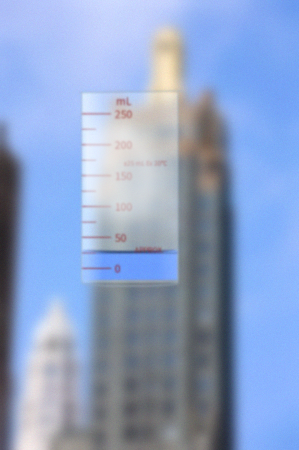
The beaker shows 25,mL
